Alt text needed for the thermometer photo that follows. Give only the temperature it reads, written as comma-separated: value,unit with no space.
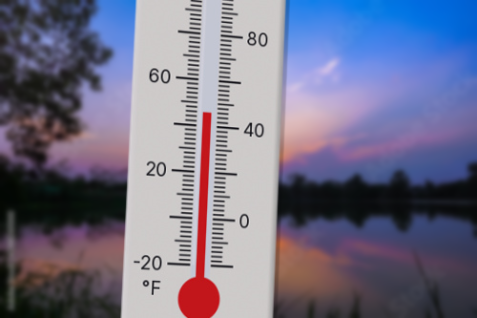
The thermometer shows 46,°F
